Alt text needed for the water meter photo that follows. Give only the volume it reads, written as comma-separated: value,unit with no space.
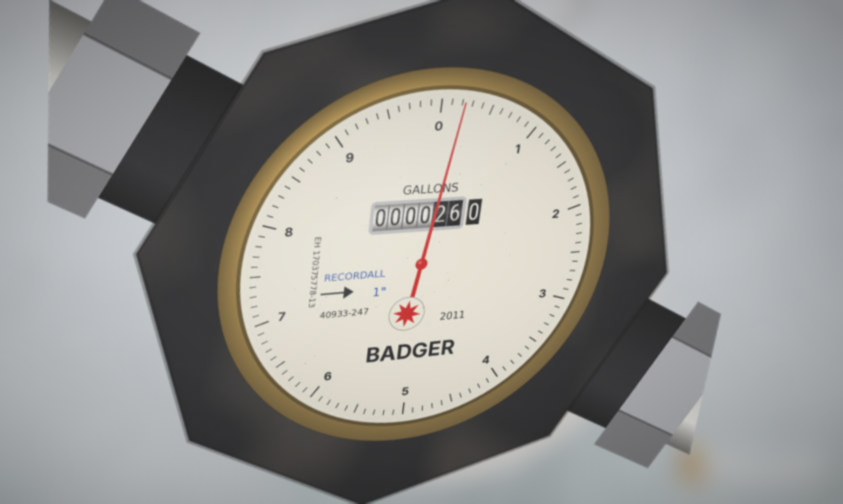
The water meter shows 260.2,gal
